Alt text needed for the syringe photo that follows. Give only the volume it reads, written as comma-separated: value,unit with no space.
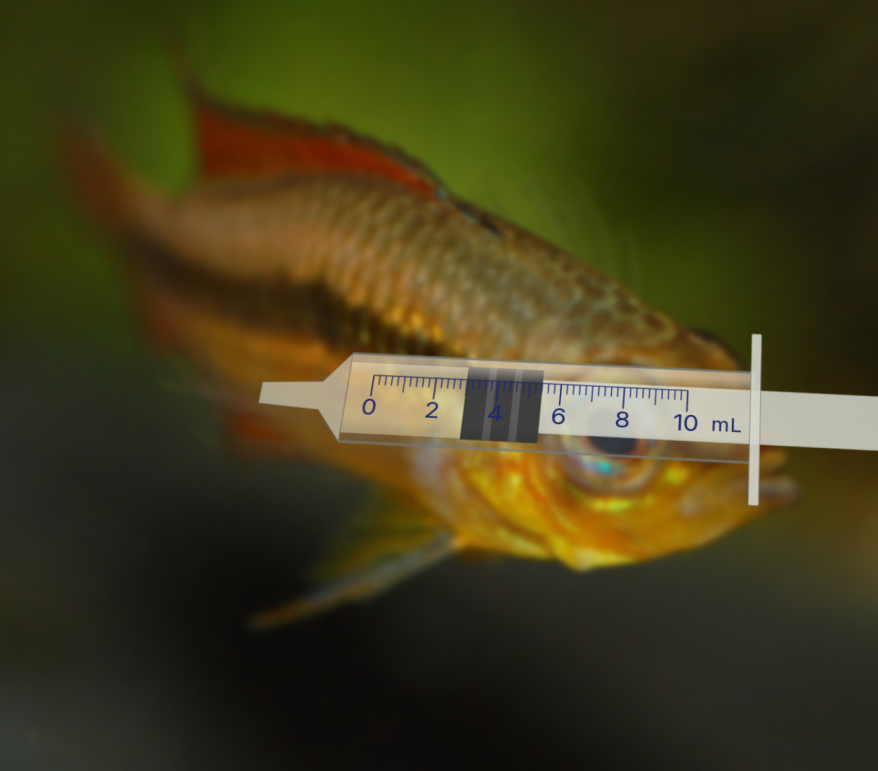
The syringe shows 3,mL
